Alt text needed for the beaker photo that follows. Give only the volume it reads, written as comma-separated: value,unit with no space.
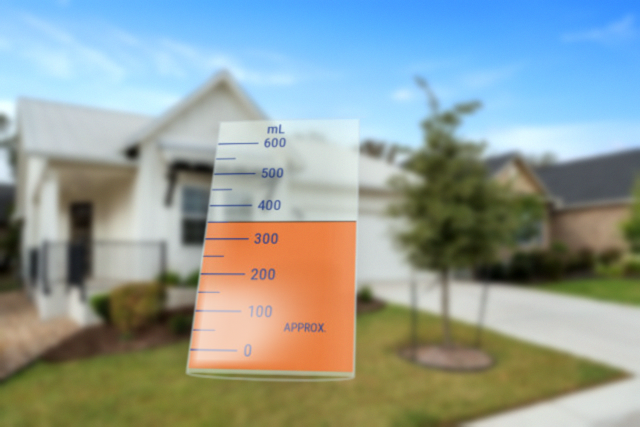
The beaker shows 350,mL
